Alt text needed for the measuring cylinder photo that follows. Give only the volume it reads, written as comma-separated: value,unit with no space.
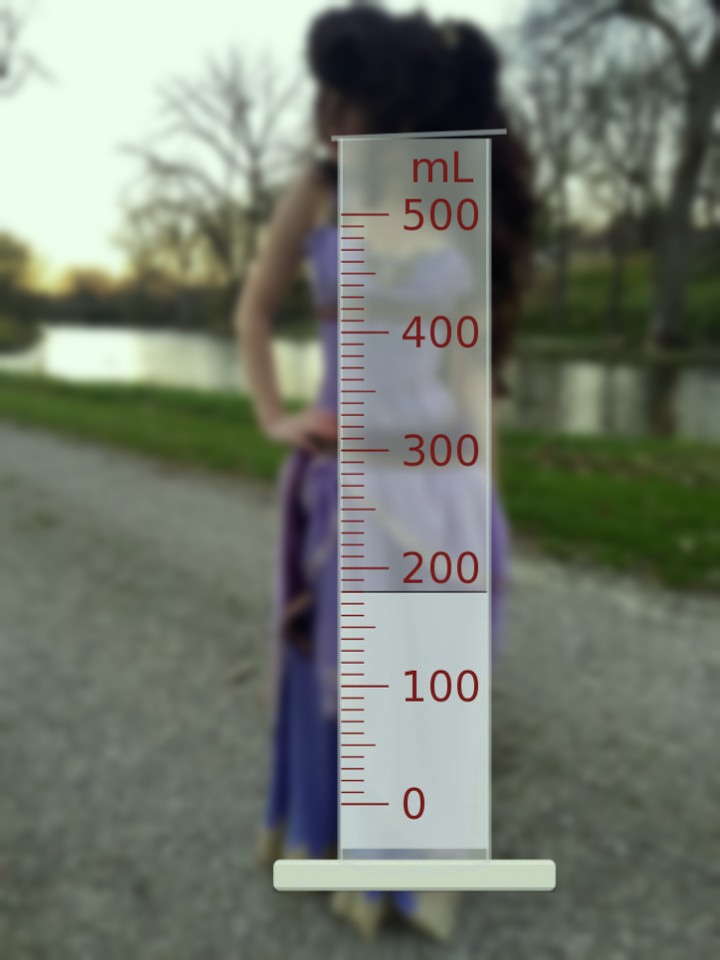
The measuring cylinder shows 180,mL
